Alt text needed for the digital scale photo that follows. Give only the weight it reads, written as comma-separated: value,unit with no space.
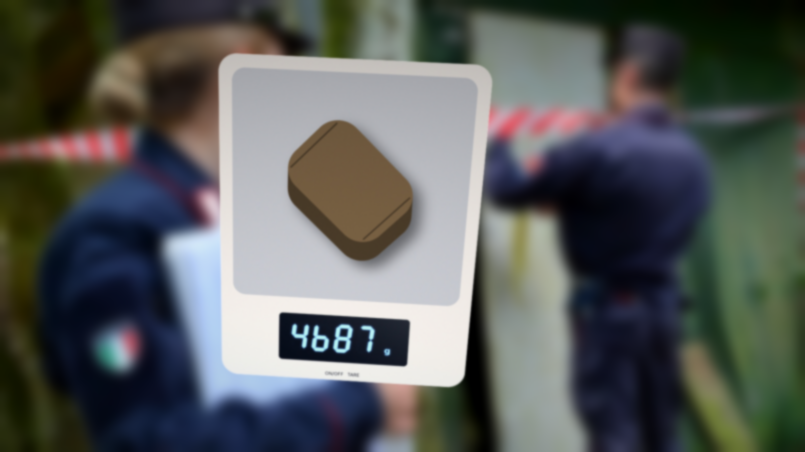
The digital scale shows 4687,g
